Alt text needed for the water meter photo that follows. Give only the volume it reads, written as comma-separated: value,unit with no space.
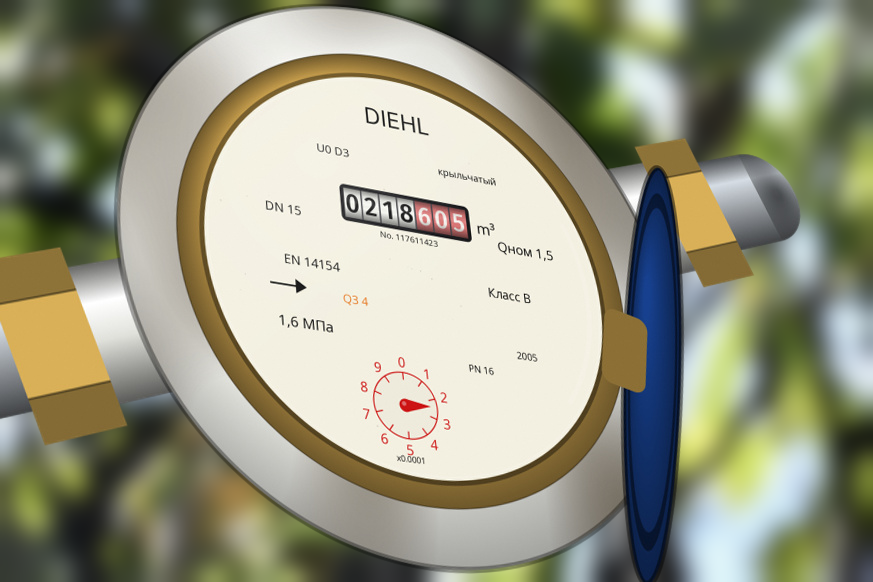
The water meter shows 218.6052,m³
